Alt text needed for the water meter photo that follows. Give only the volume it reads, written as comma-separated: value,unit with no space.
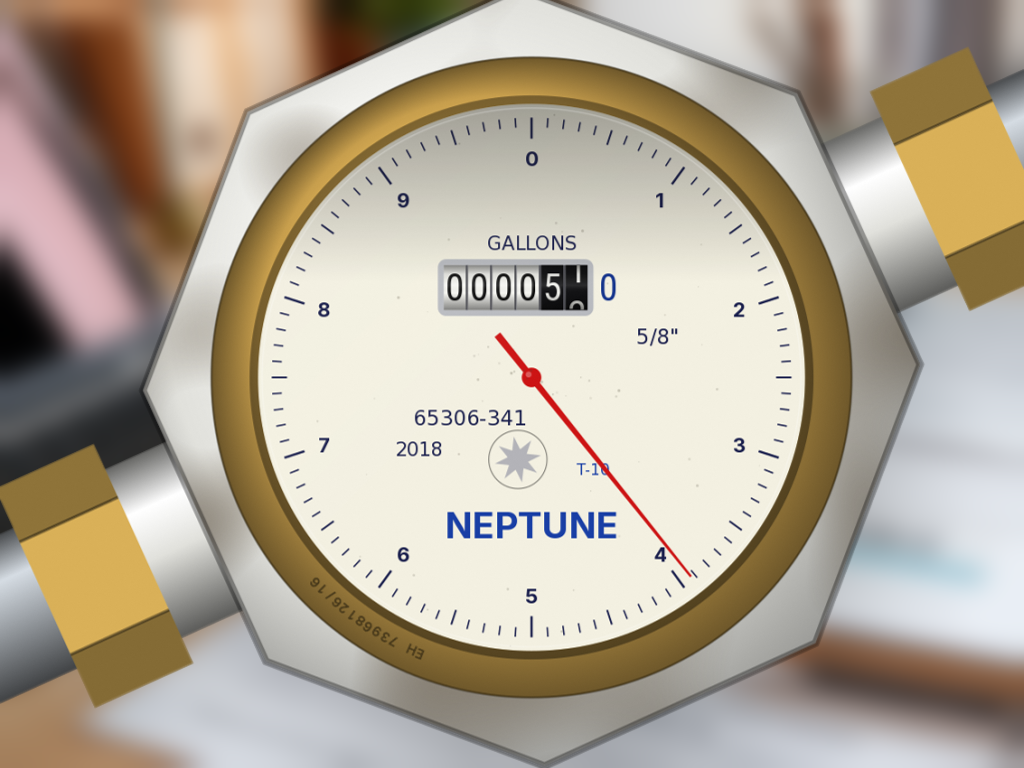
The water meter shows 513.9,gal
